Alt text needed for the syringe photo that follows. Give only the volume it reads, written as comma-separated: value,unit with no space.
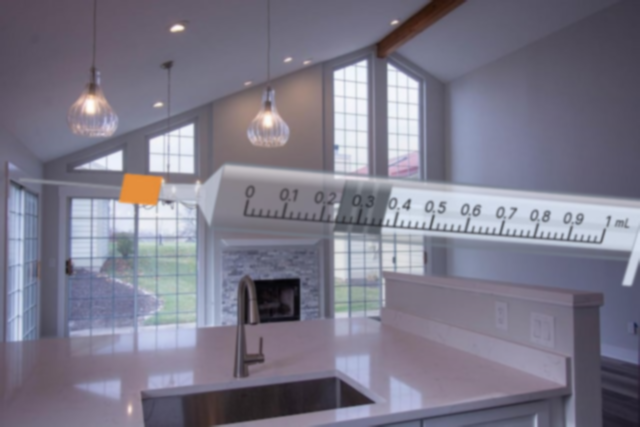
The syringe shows 0.24,mL
